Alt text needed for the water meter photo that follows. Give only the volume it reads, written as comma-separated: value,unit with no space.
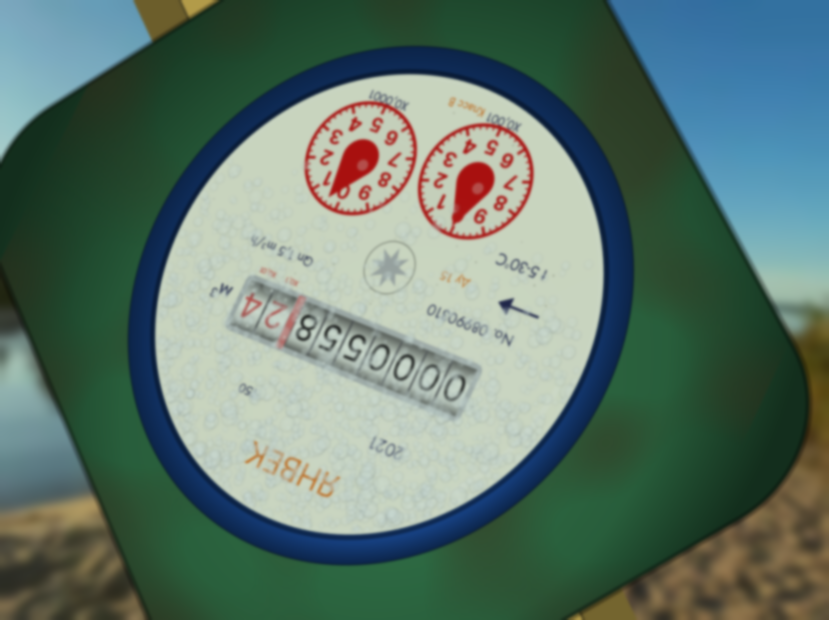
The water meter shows 558.2400,m³
